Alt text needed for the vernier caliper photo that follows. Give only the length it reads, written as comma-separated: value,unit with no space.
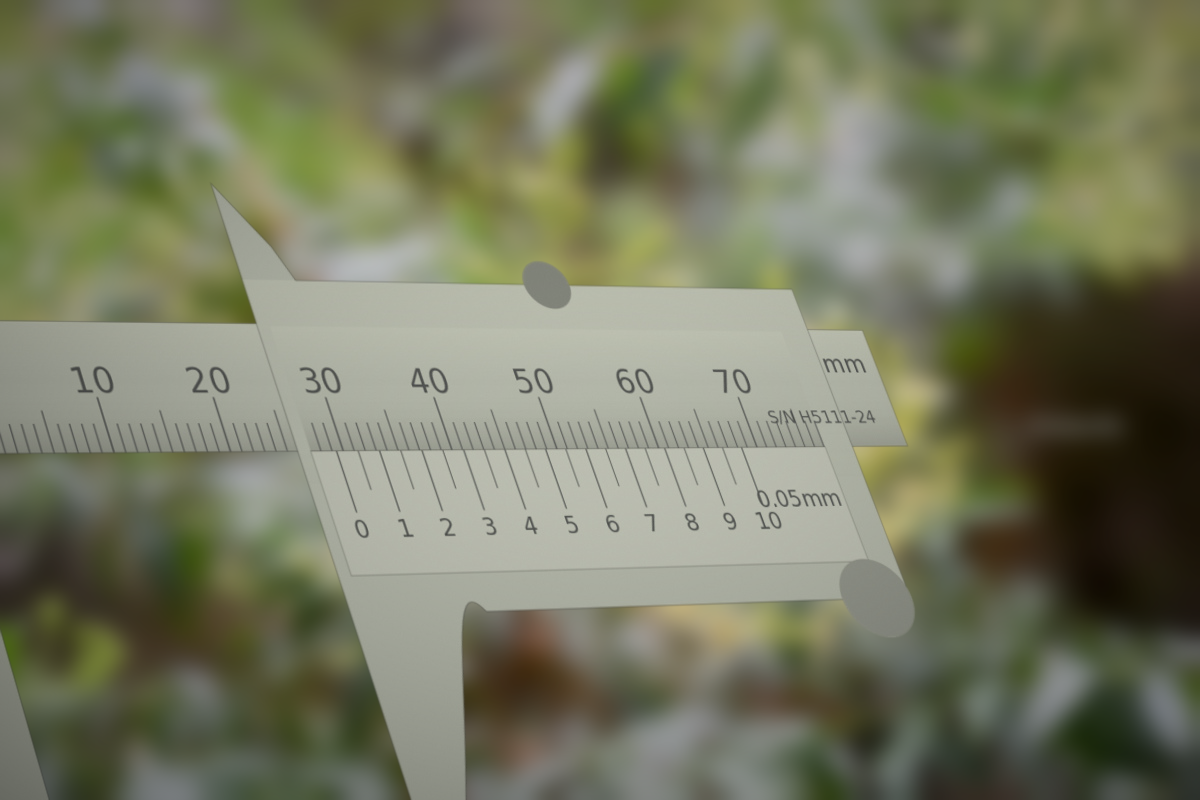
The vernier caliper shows 29.4,mm
